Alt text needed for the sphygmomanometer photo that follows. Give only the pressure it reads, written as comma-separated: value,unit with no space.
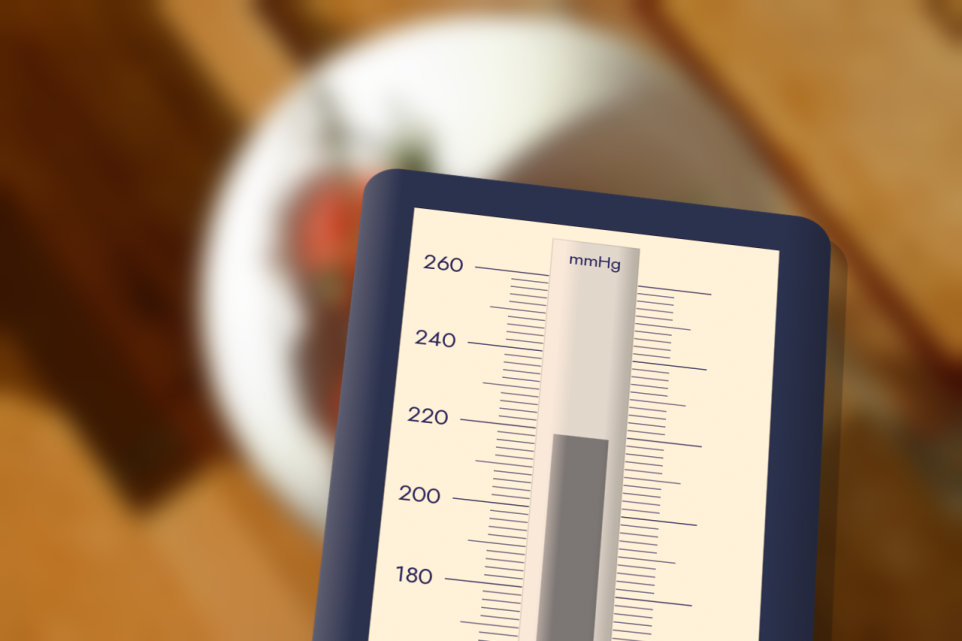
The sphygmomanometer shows 219,mmHg
